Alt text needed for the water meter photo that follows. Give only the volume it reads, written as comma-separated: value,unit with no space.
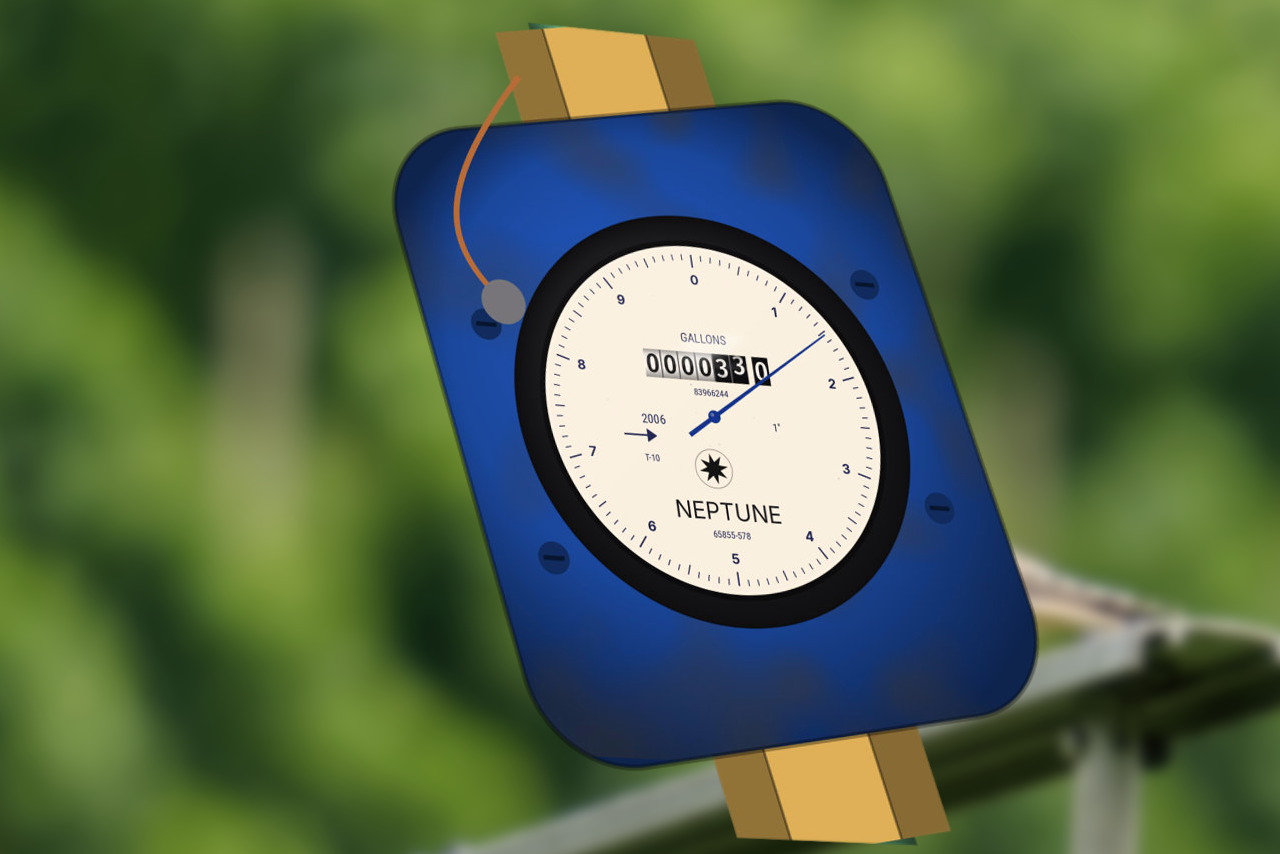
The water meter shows 331.5,gal
